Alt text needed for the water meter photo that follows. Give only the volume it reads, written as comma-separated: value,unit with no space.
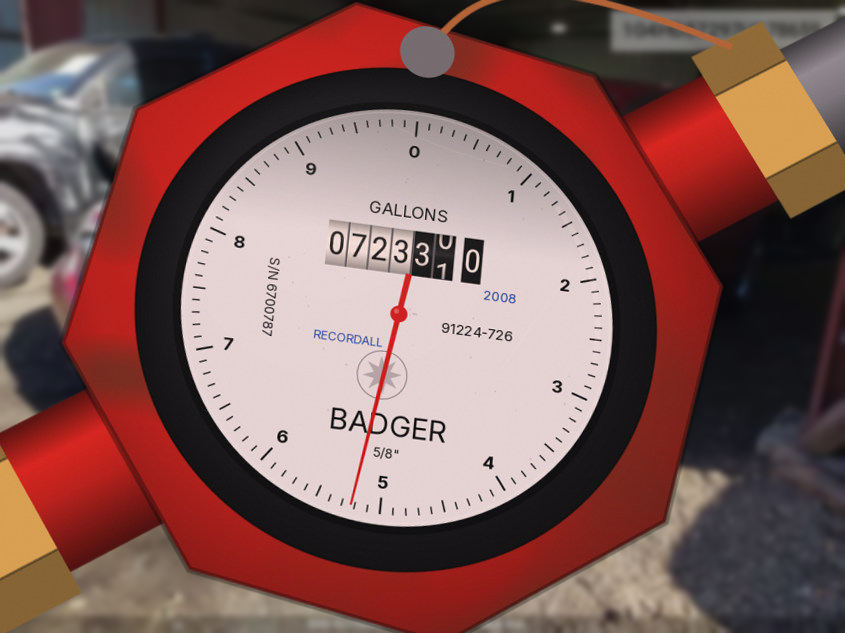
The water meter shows 723305.2,gal
